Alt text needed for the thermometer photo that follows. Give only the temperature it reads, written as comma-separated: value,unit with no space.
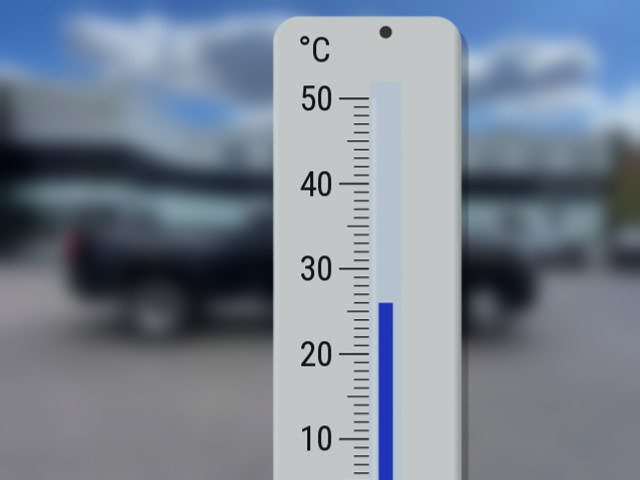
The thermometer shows 26,°C
